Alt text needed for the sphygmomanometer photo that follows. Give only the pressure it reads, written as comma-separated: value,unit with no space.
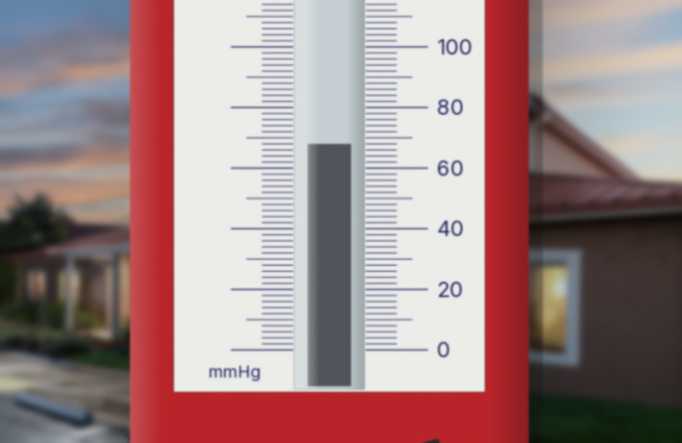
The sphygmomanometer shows 68,mmHg
